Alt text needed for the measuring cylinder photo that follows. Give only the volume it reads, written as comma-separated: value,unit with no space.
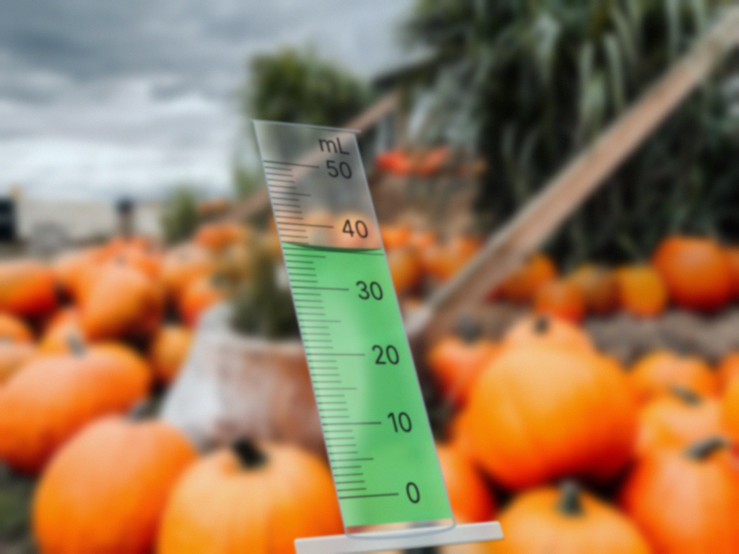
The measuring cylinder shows 36,mL
